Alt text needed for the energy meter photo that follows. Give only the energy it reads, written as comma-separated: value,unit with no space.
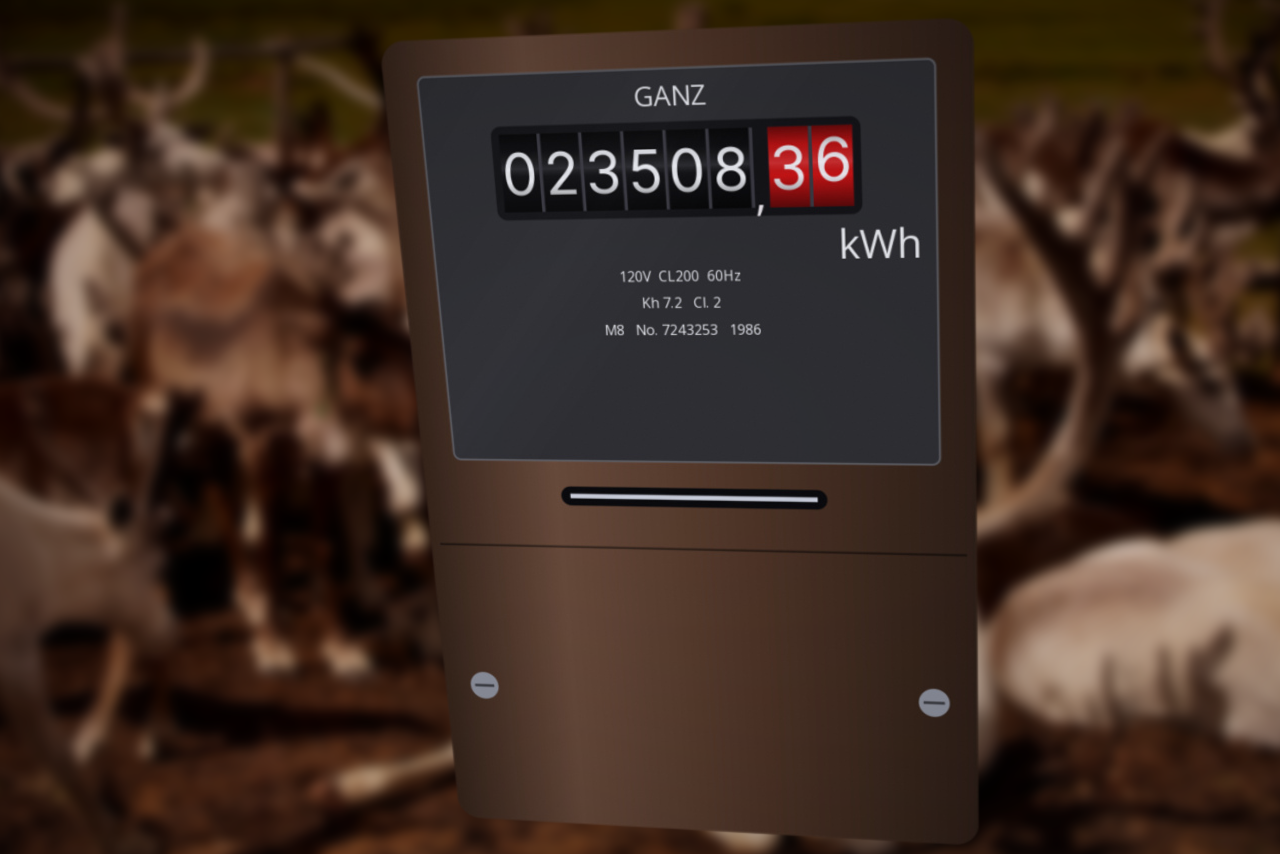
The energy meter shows 23508.36,kWh
